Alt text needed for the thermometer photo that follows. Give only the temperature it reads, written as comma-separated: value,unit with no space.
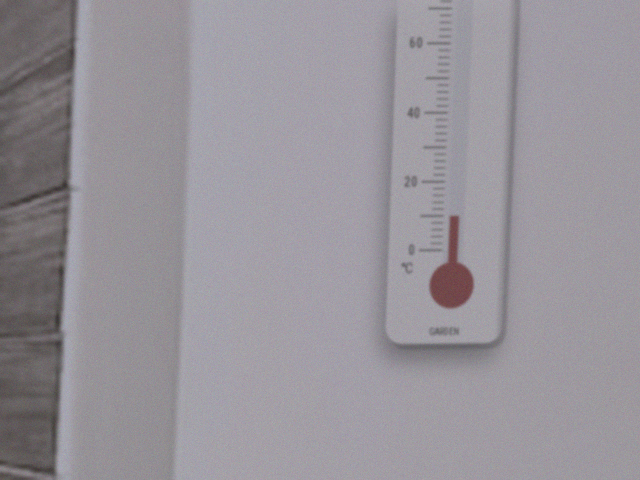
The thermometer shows 10,°C
